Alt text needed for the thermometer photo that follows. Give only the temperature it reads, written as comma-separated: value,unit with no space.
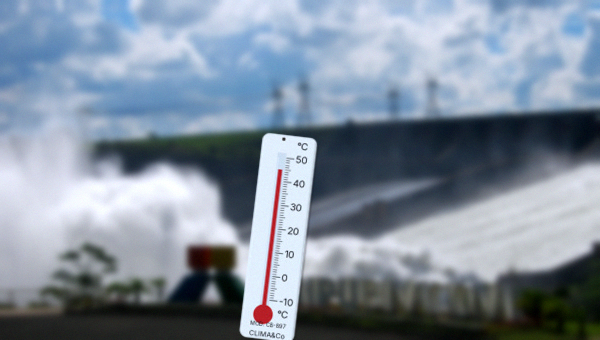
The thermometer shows 45,°C
